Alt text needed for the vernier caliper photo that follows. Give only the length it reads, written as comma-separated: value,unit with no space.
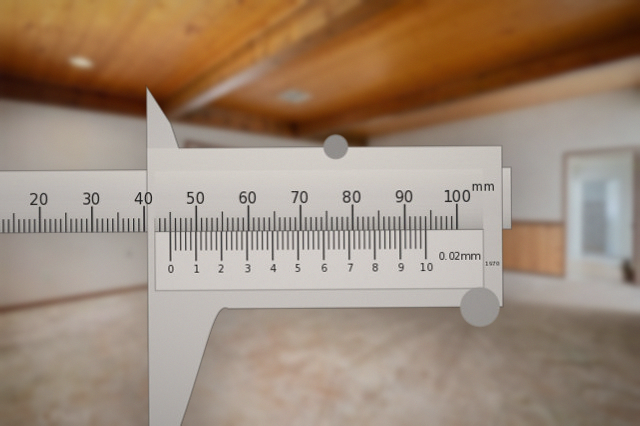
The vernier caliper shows 45.0,mm
